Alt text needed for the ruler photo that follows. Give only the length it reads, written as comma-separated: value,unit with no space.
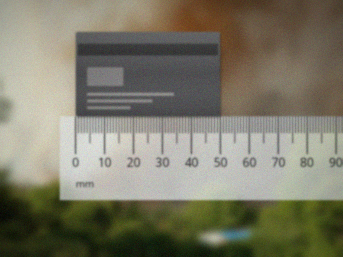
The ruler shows 50,mm
